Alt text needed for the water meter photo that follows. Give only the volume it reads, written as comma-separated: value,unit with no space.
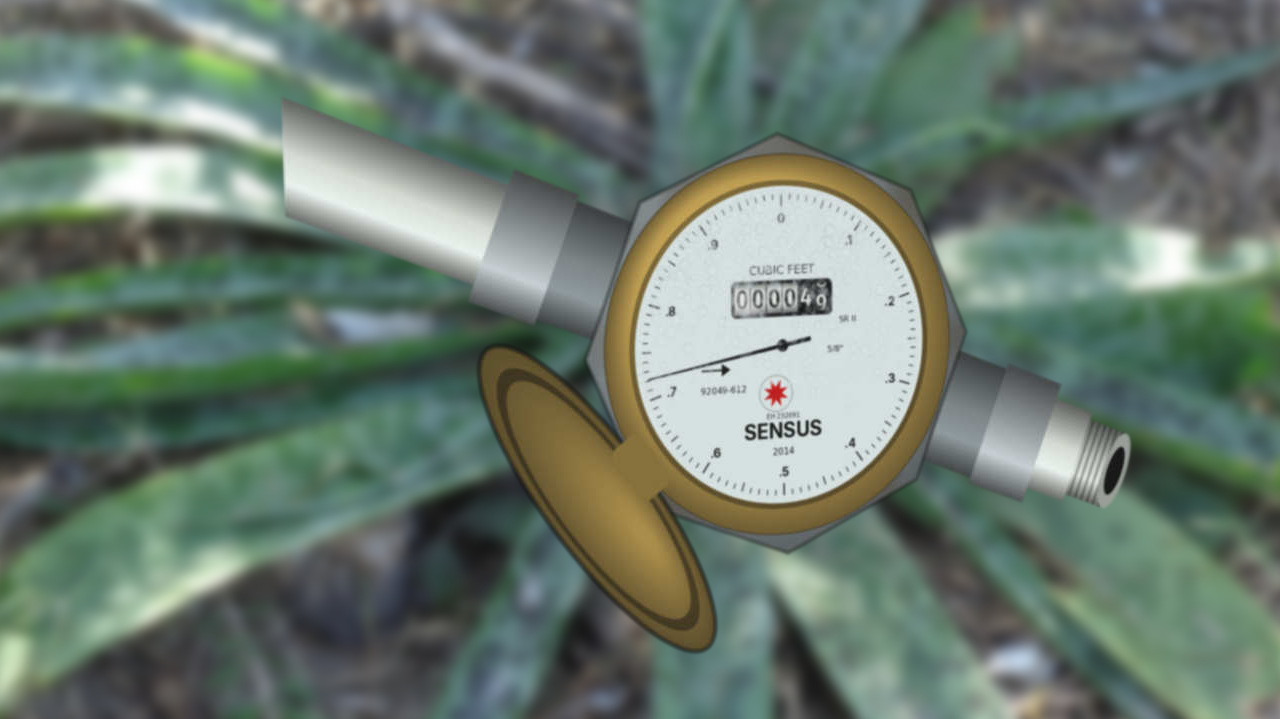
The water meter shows 48.72,ft³
